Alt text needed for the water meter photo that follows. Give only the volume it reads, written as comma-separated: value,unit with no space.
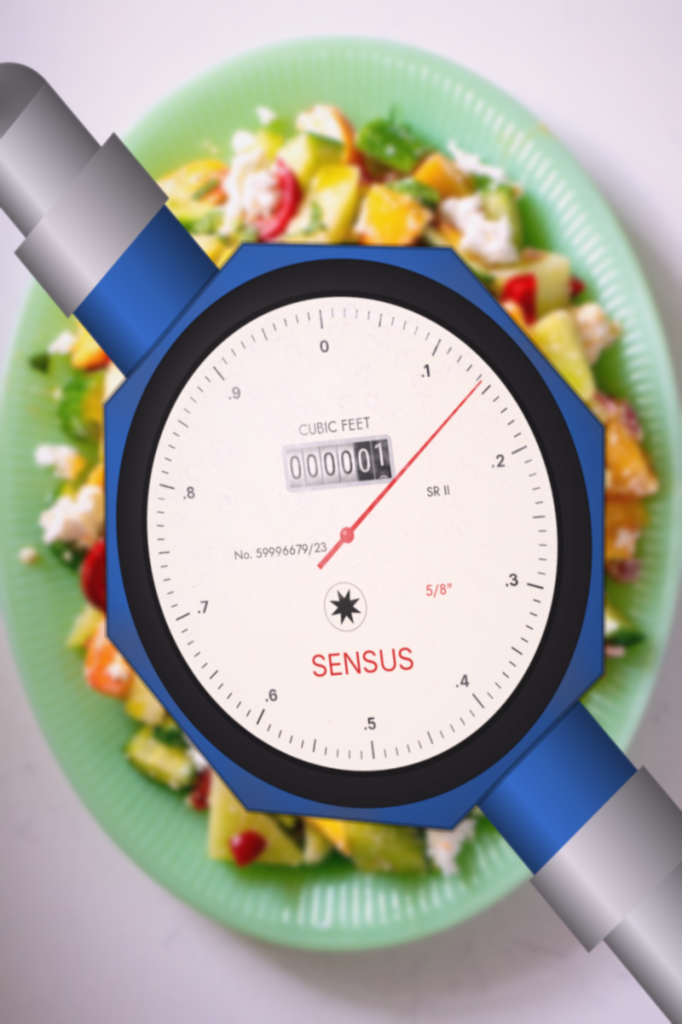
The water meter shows 1.14,ft³
